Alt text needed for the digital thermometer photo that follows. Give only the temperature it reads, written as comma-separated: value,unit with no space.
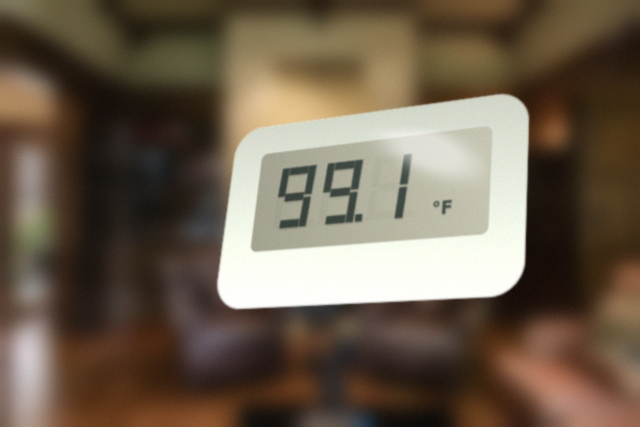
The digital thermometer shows 99.1,°F
